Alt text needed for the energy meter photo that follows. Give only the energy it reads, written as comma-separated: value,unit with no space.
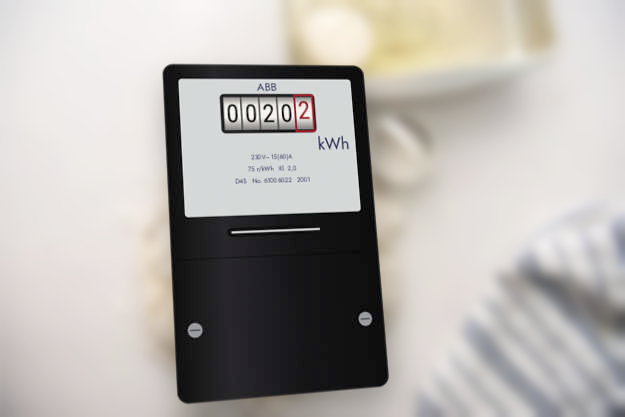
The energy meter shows 20.2,kWh
